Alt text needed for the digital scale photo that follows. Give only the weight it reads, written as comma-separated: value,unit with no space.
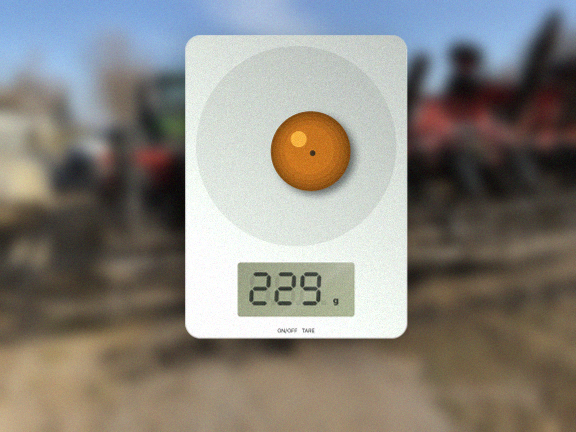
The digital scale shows 229,g
